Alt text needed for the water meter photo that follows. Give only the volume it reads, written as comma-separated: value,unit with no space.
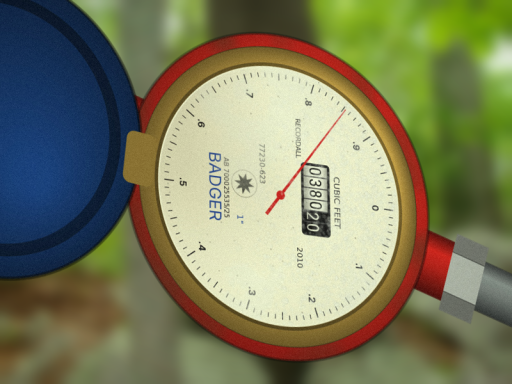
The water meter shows 38019.85,ft³
